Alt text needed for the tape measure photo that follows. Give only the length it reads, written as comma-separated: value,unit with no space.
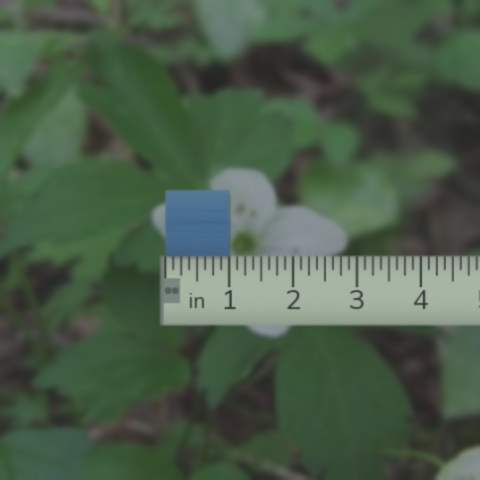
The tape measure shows 1,in
